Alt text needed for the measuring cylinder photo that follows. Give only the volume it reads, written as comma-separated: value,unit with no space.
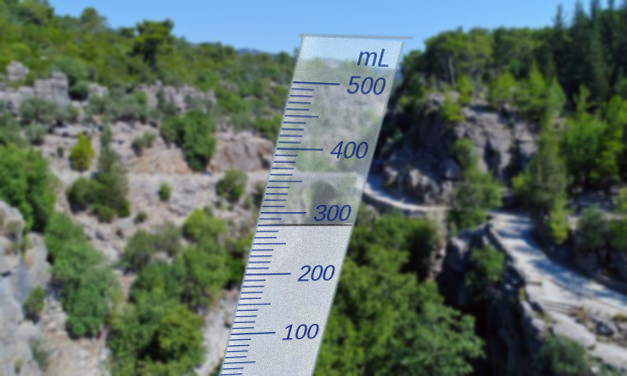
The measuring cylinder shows 280,mL
